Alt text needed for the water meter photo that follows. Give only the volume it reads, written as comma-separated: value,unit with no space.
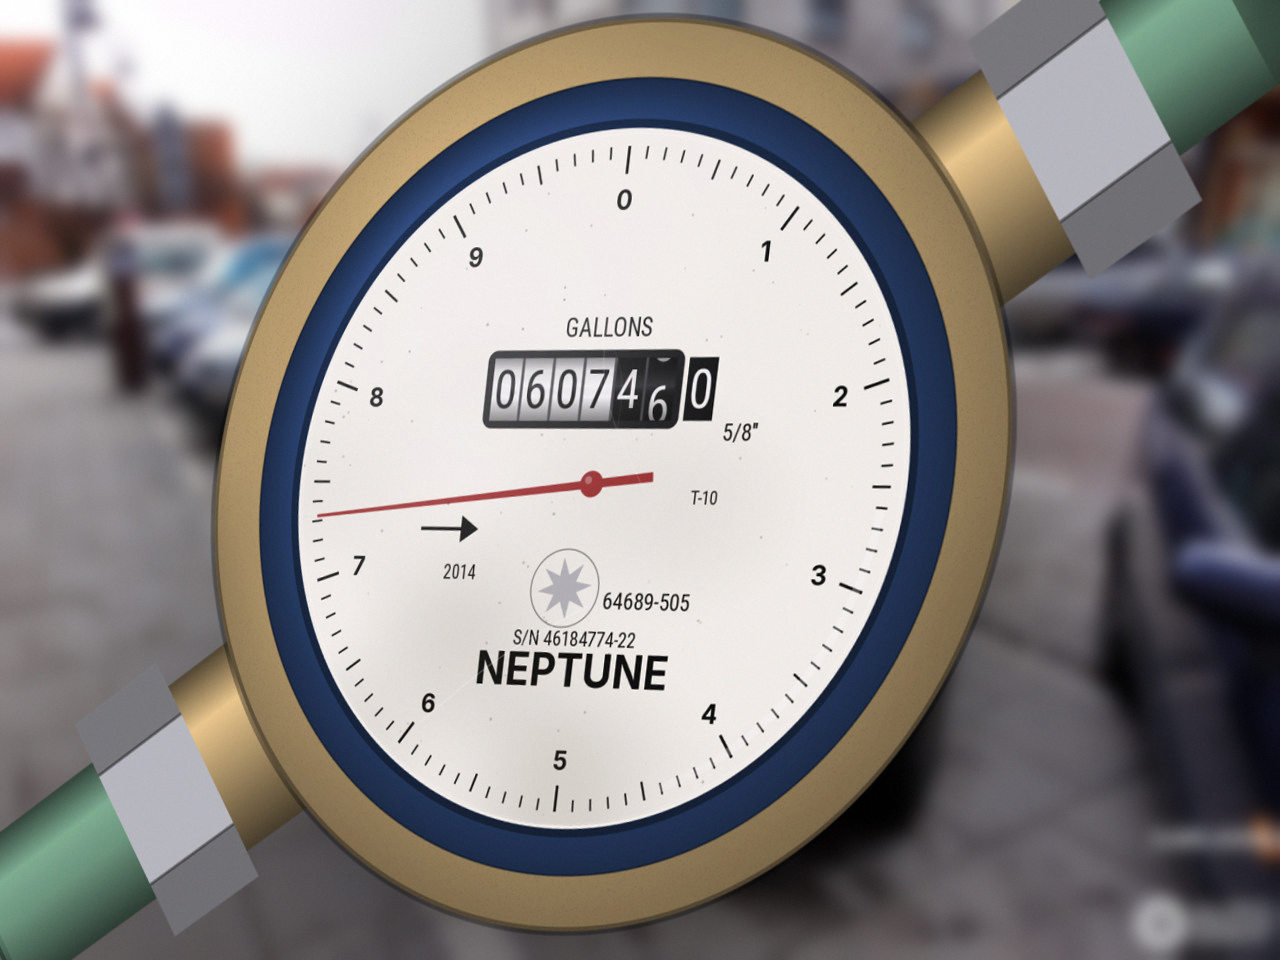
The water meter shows 607457.3,gal
